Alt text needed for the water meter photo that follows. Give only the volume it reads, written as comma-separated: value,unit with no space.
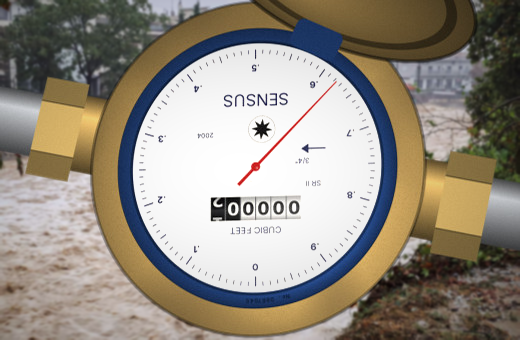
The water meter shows 1.62,ft³
